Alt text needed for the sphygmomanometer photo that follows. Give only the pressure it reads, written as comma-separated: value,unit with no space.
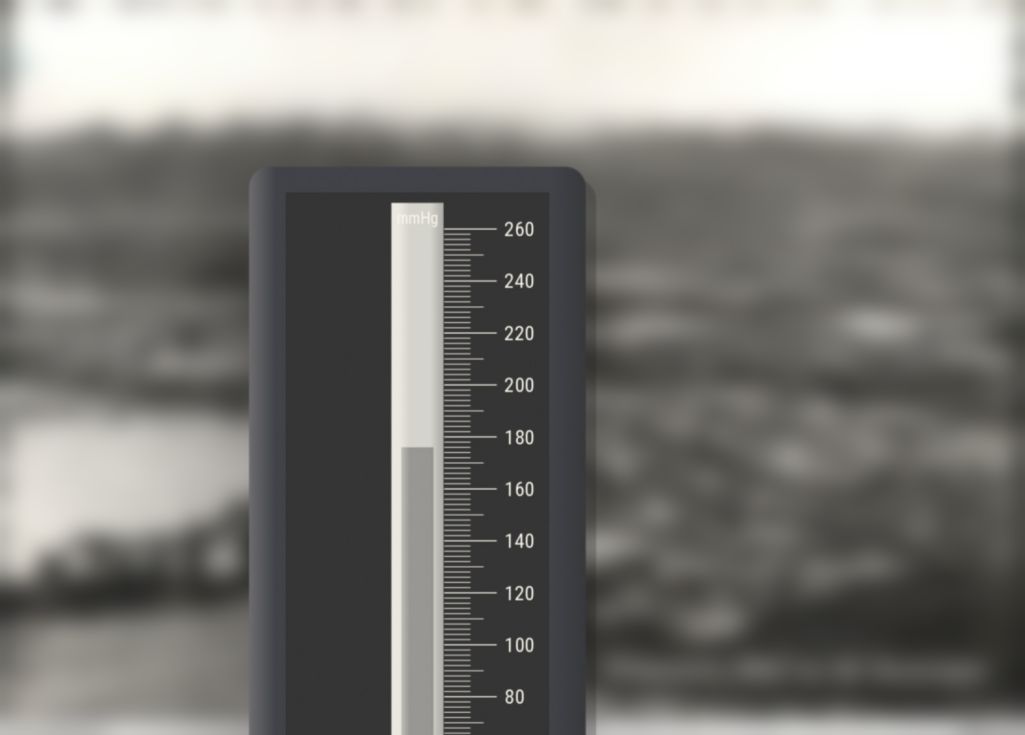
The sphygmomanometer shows 176,mmHg
